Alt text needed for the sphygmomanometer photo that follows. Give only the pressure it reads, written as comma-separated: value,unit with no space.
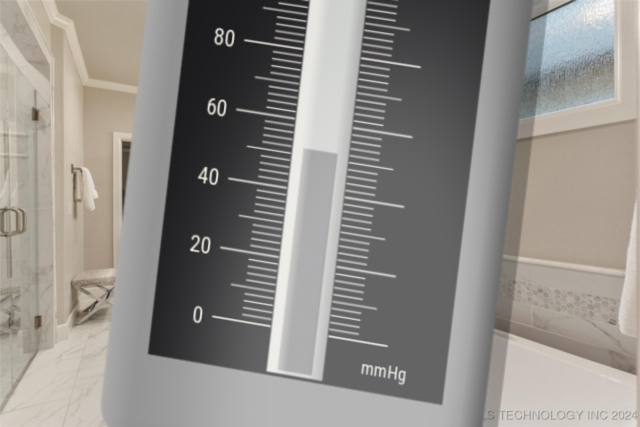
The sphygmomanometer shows 52,mmHg
